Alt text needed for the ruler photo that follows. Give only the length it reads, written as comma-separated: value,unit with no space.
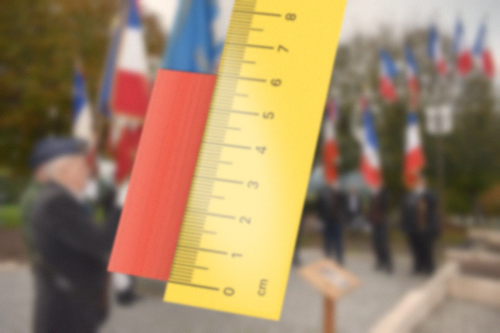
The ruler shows 6,cm
